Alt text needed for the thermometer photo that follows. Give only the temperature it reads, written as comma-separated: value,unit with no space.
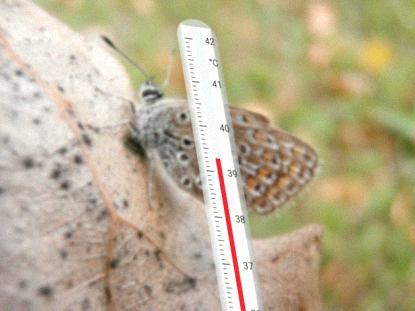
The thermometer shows 39.3,°C
